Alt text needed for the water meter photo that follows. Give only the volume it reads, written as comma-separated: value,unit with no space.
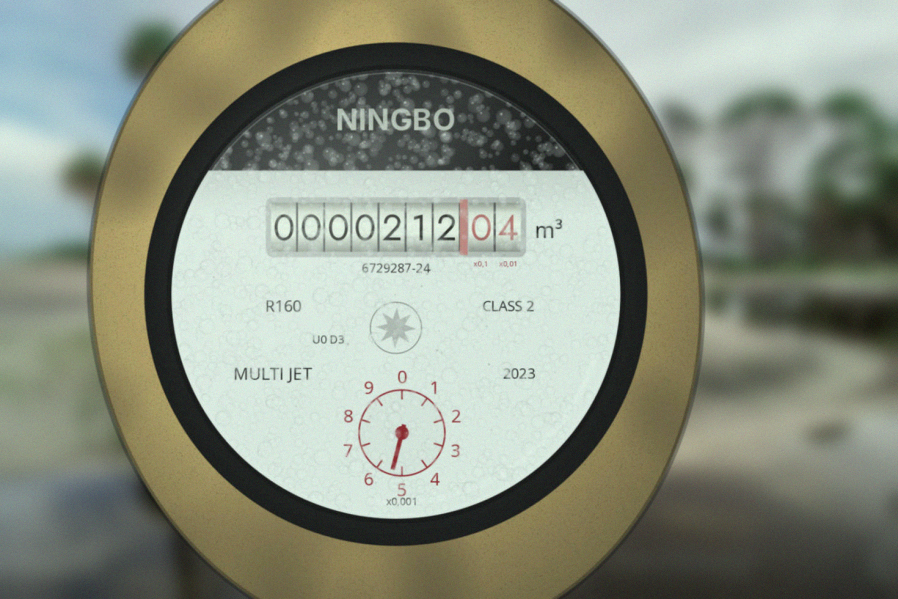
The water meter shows 212.045,m³
